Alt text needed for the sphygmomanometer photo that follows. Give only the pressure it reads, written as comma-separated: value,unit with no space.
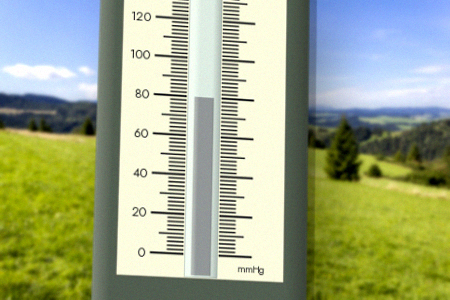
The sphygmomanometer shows 80,mmHg
